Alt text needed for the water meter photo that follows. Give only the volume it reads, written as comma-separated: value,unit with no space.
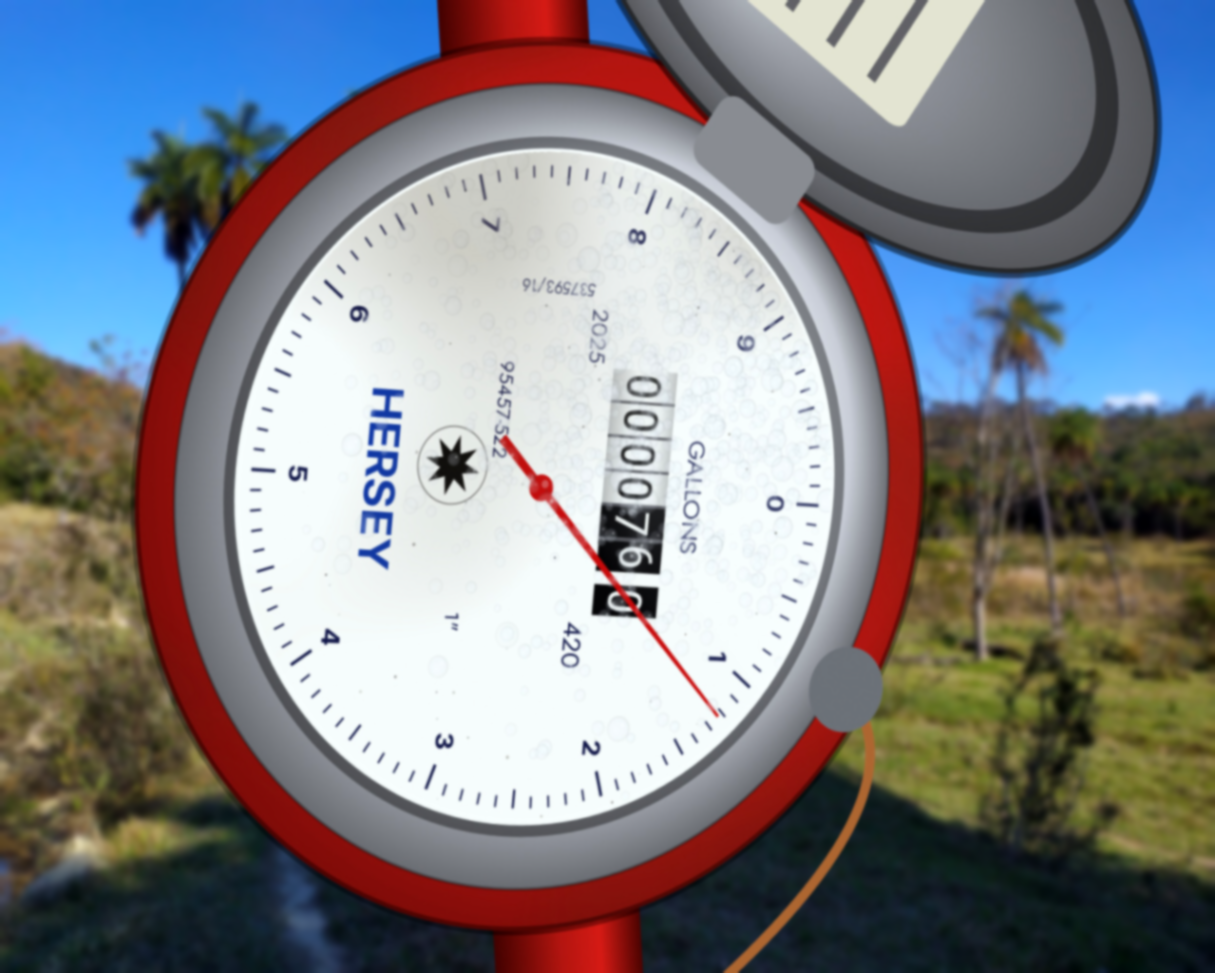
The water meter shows 761.2,gal
